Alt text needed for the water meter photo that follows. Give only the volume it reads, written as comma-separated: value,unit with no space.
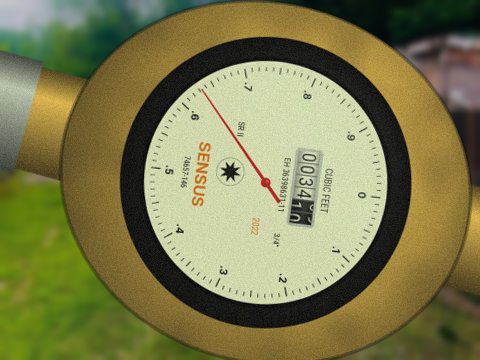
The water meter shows 3409.63,ft³
